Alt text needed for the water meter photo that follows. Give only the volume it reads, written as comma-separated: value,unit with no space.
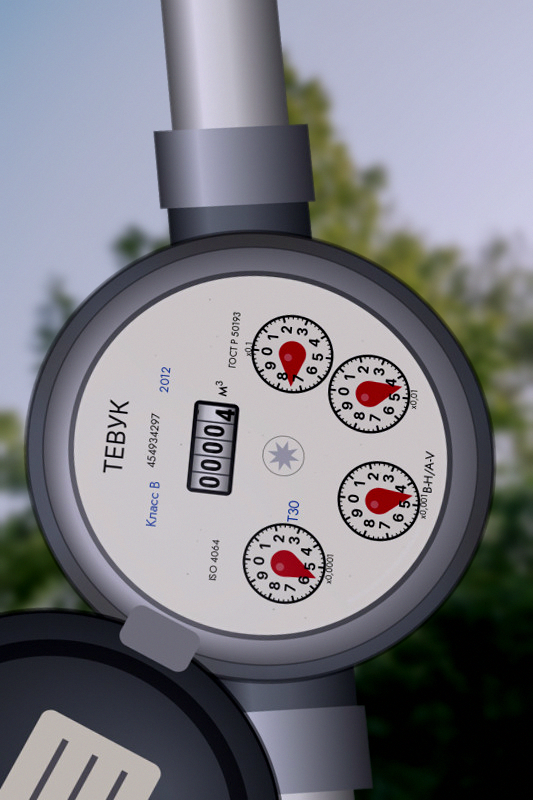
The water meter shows 3.7445,m³
